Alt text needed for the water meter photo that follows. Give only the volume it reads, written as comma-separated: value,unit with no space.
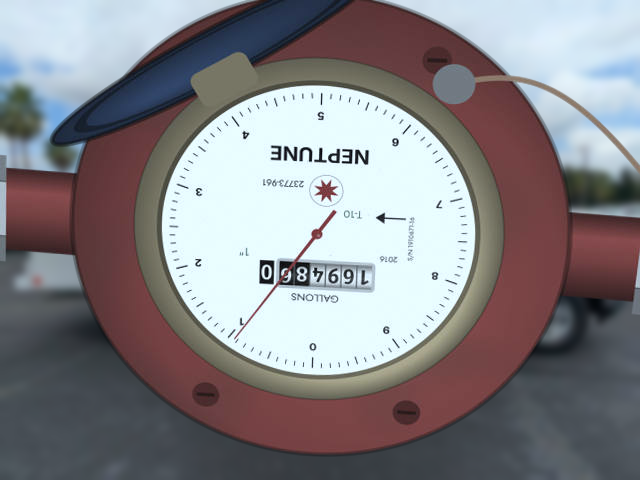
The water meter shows 1694860.9,gal
